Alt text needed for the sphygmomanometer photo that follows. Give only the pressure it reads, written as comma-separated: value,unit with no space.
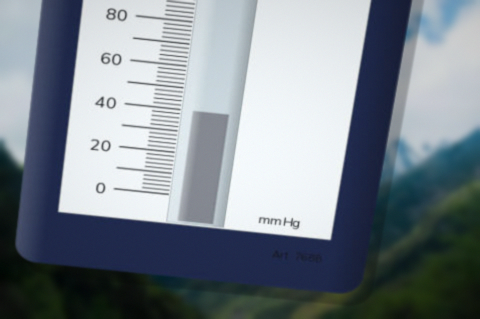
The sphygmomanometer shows 40,mmHg
